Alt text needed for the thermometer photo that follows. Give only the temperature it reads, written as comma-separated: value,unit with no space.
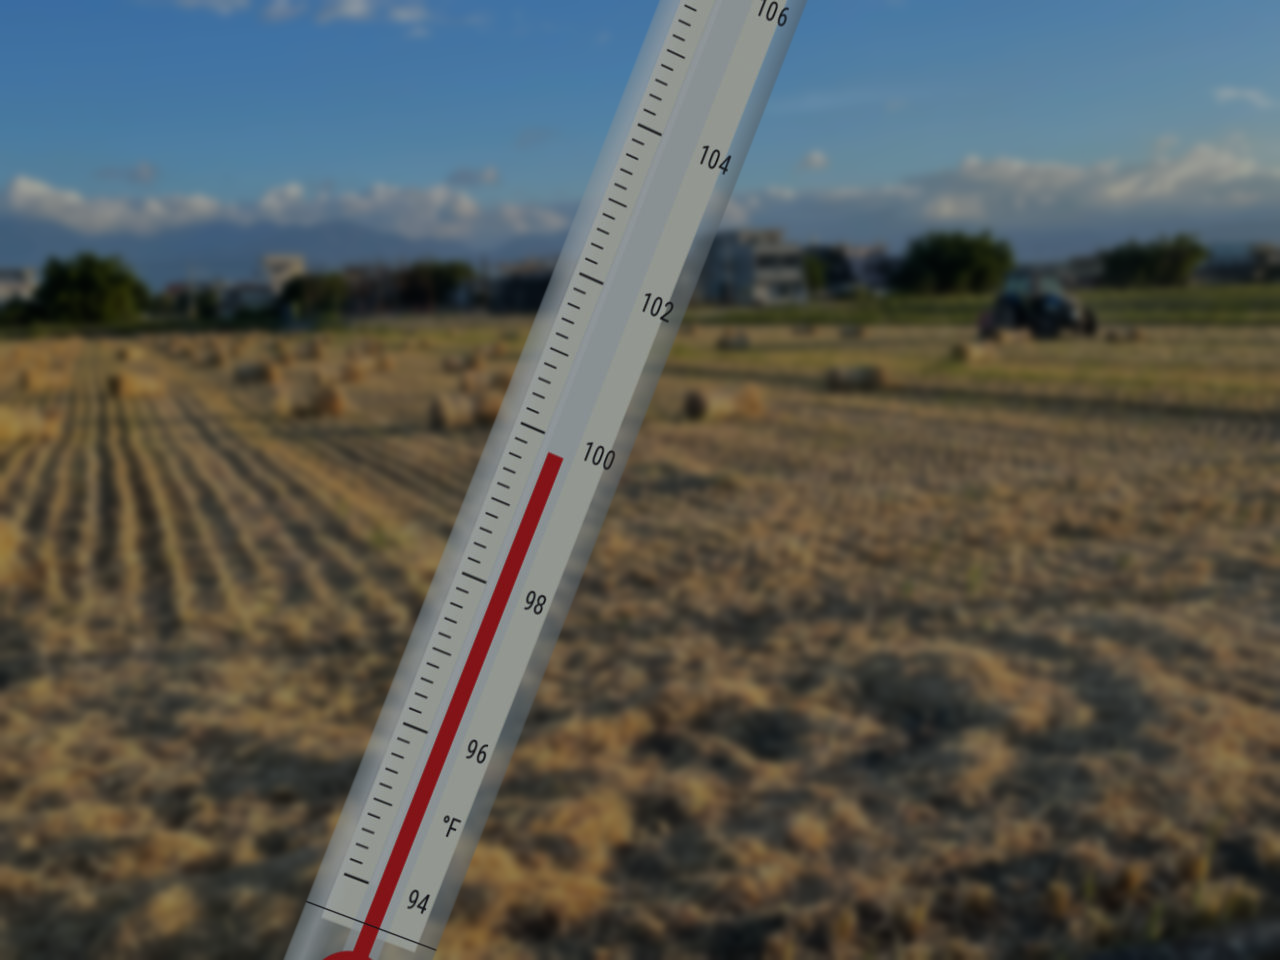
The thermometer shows 99.8,°F
